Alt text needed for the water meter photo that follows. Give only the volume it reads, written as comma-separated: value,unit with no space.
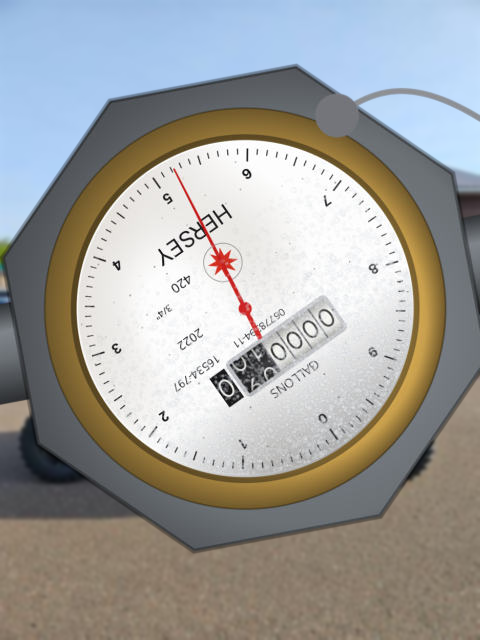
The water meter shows 95.2,gal
